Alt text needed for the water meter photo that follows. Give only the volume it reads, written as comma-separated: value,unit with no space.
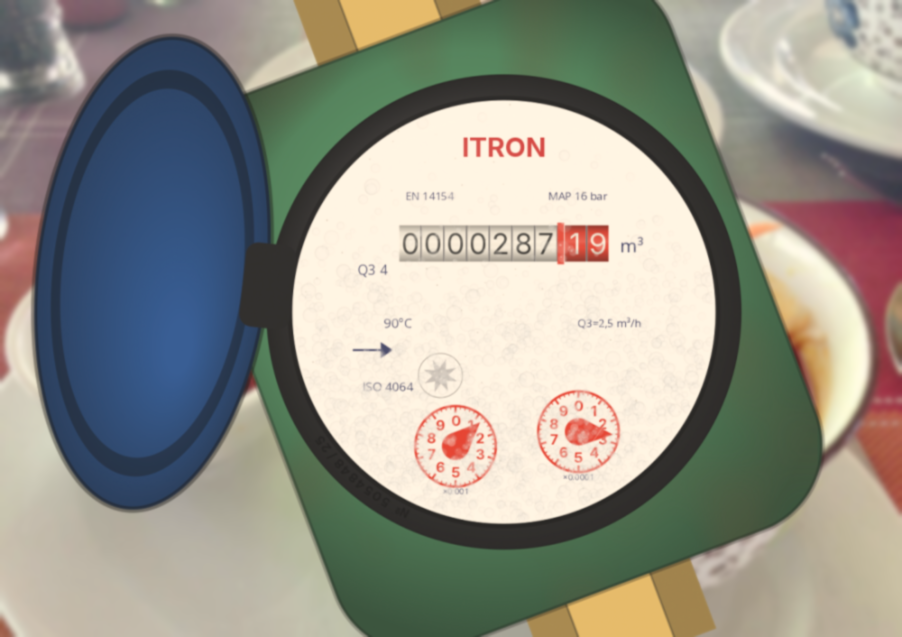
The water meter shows 287.1912,m³
